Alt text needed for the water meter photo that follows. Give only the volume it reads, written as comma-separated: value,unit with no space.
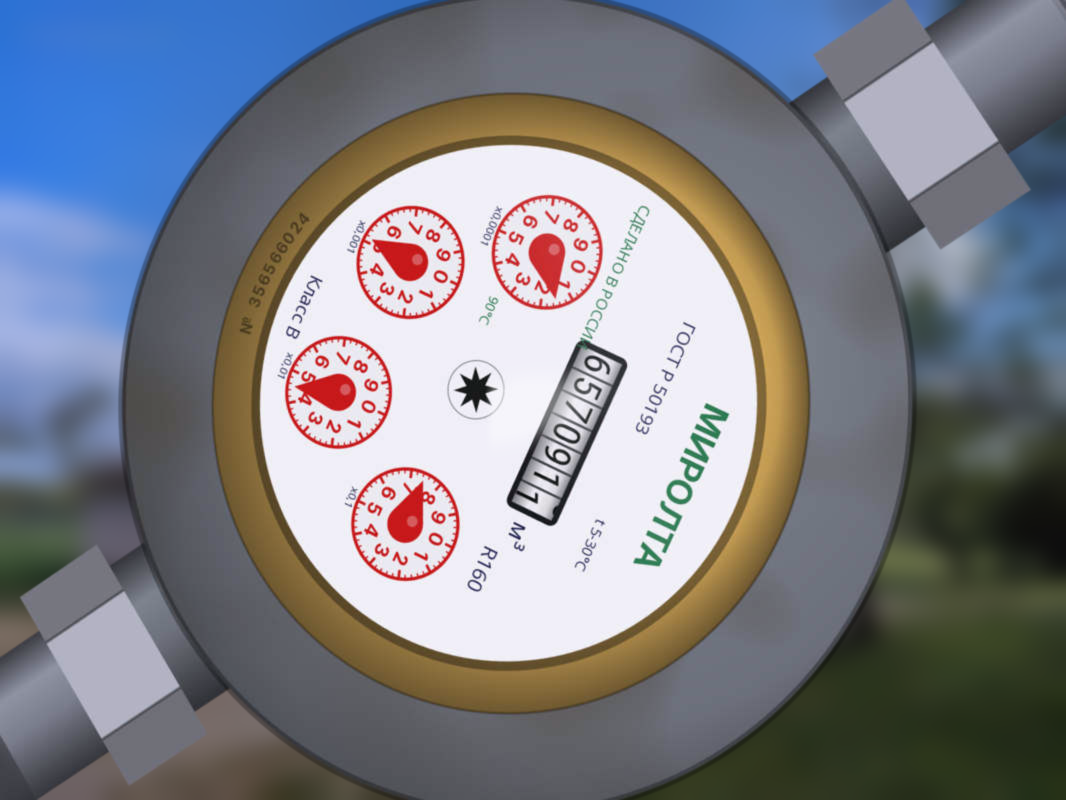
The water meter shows 6570910.7451,m³
